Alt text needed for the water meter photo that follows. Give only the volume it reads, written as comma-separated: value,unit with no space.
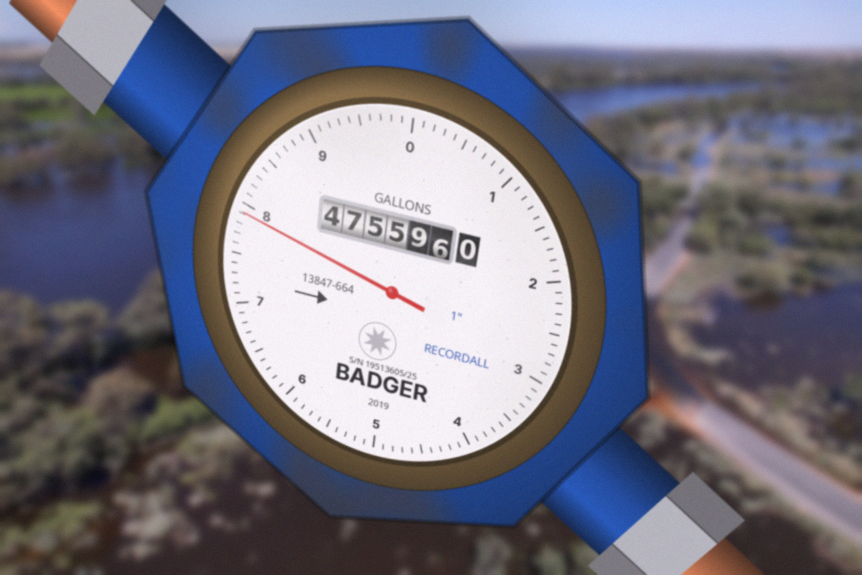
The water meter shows 4755957.9,gal
